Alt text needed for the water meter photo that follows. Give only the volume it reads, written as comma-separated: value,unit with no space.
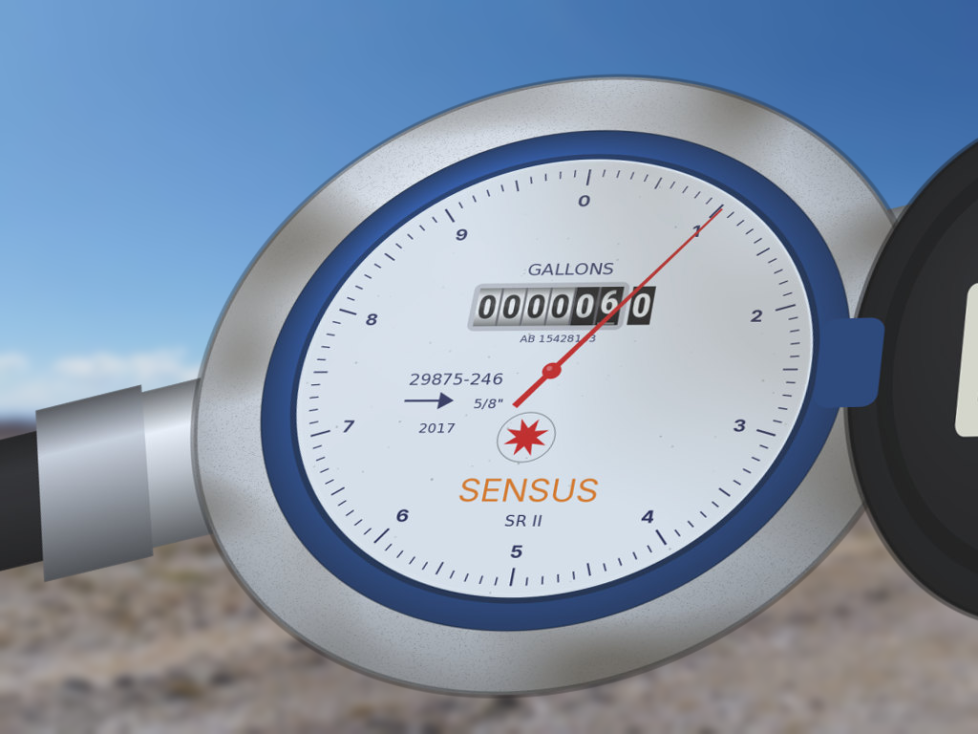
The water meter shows 61.0,gal
